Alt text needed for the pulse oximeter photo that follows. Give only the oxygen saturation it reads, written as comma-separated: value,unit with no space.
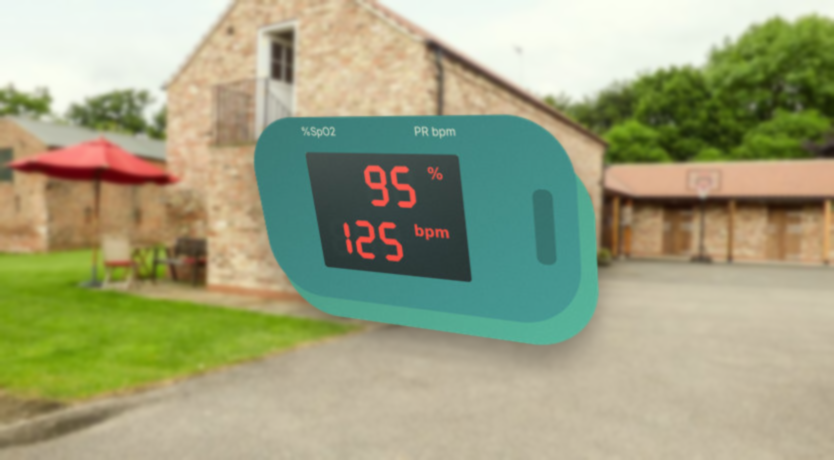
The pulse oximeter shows 95,%
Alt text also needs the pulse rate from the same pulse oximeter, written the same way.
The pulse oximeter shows 125,bpm
